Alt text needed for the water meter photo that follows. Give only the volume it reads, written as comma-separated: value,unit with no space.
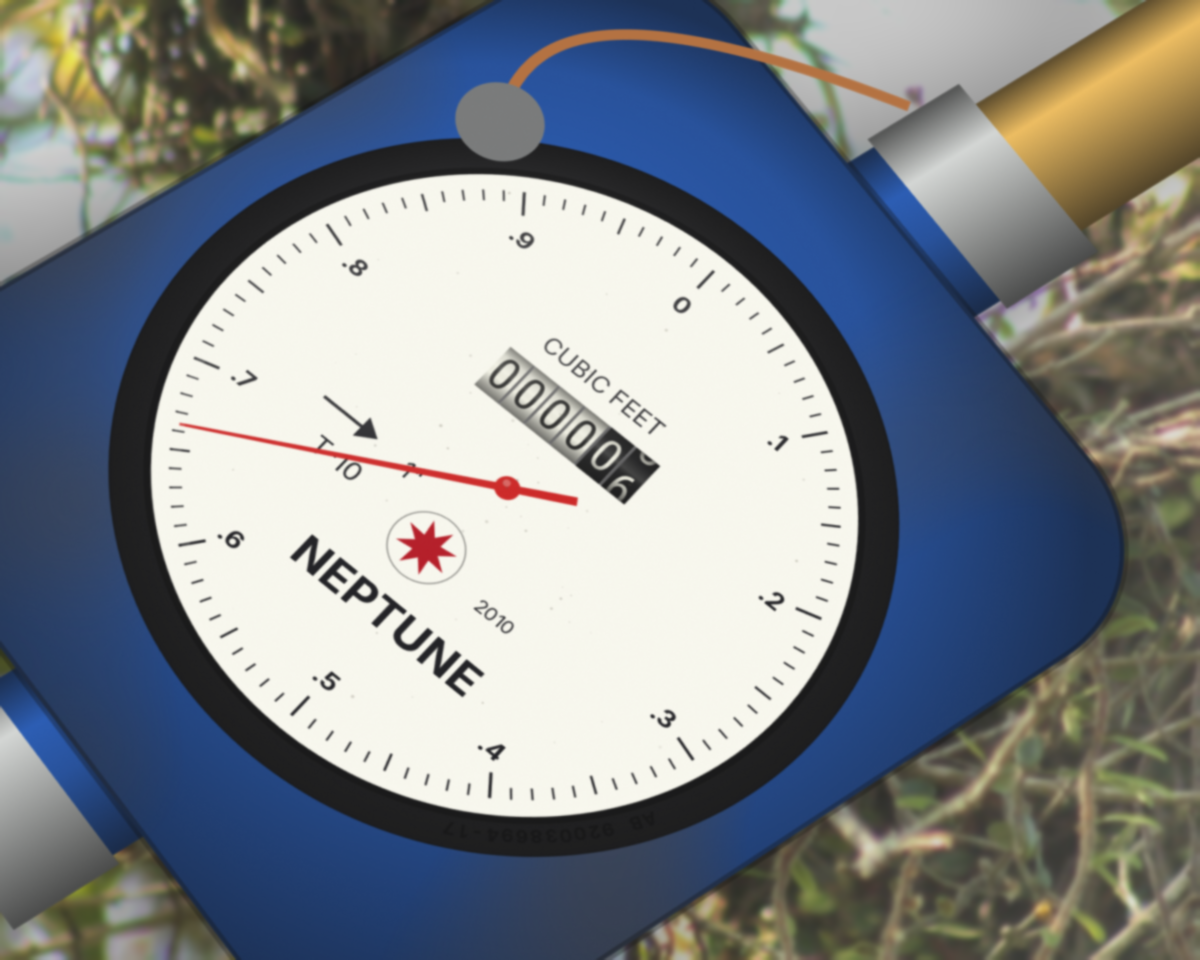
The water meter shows 5.66,ft³
